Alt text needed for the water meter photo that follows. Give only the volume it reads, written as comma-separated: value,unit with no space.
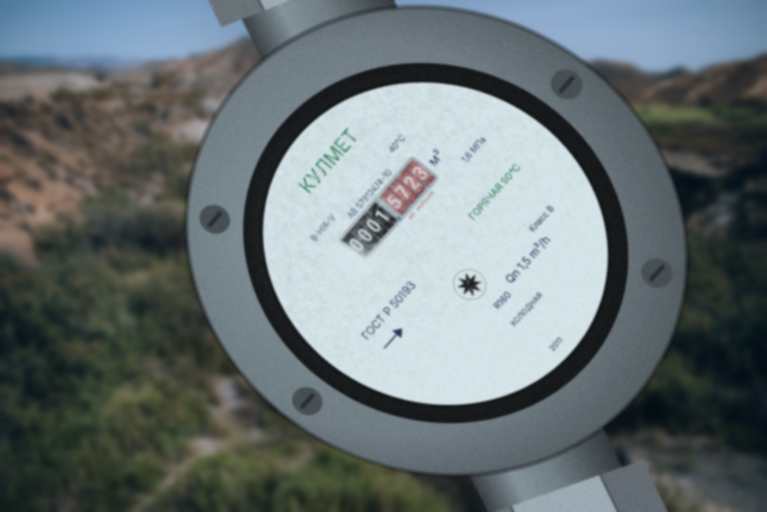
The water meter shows 1.5723,m³
